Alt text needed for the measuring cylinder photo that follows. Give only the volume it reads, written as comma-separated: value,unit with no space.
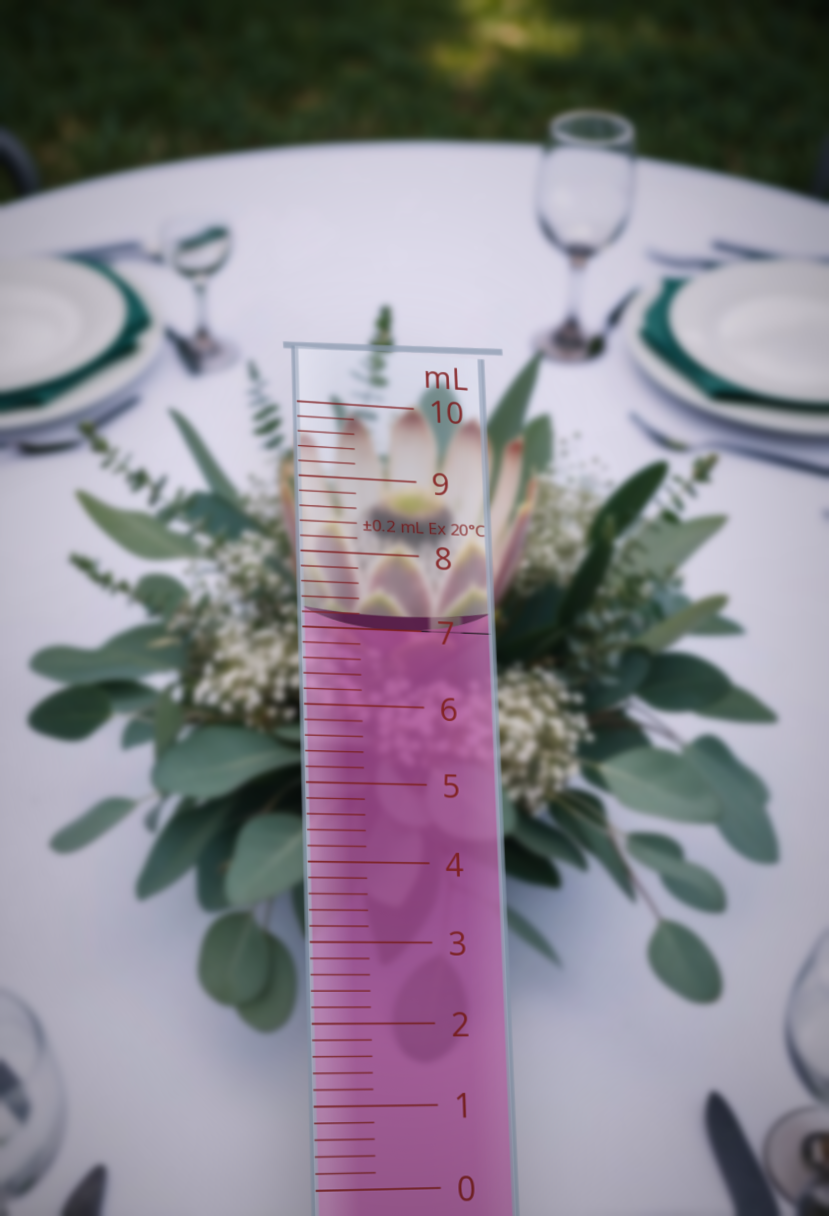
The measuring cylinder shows 7,mL
